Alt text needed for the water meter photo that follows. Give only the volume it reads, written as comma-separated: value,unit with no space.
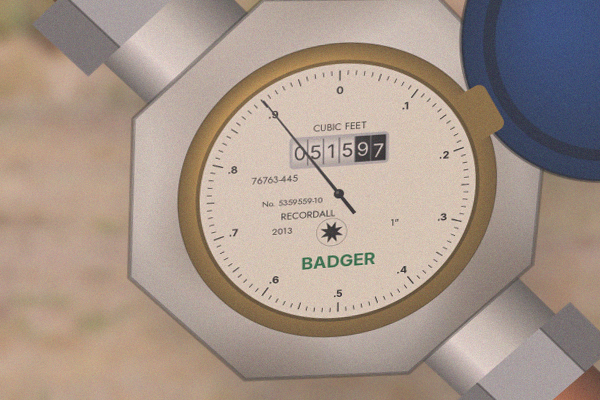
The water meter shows 51596.90,ft³
